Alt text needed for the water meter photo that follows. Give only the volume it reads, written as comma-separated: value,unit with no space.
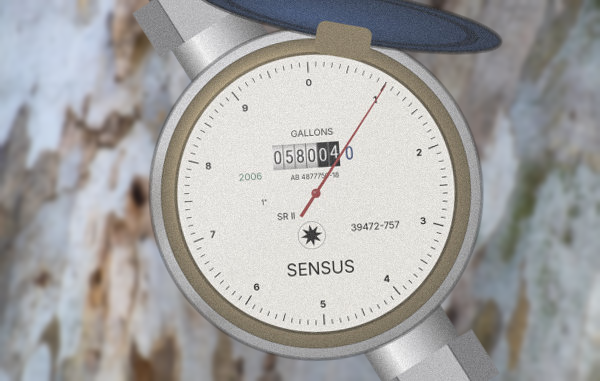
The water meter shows 580041.0,gal
